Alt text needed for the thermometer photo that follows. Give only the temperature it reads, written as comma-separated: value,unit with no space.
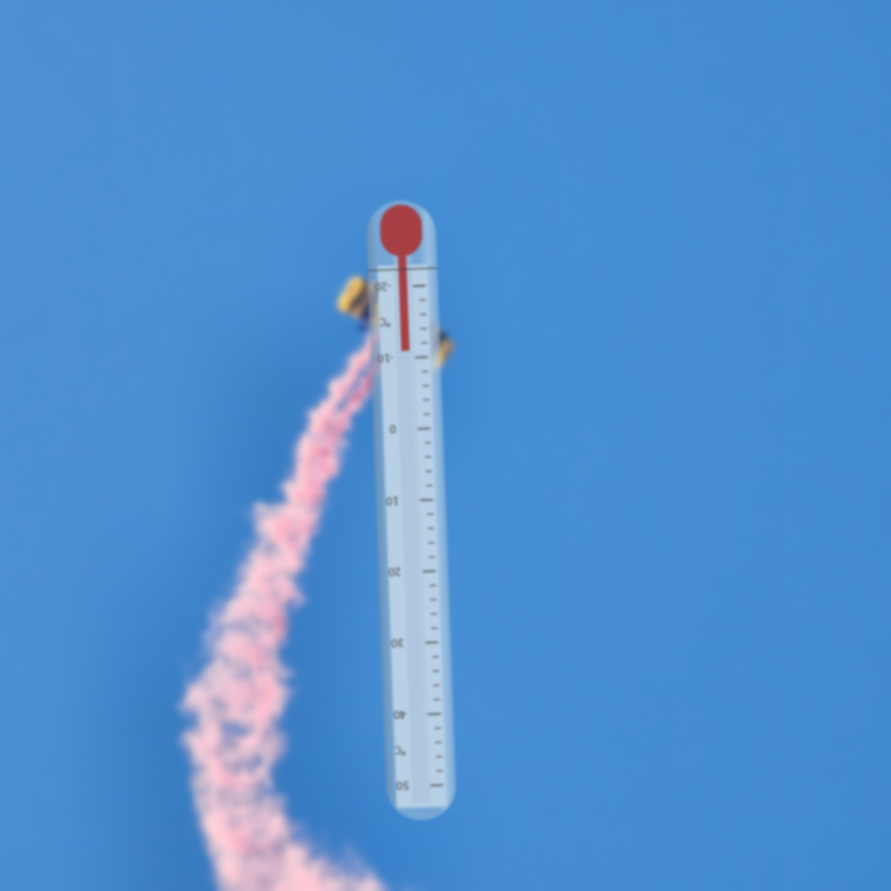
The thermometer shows -11,°C
